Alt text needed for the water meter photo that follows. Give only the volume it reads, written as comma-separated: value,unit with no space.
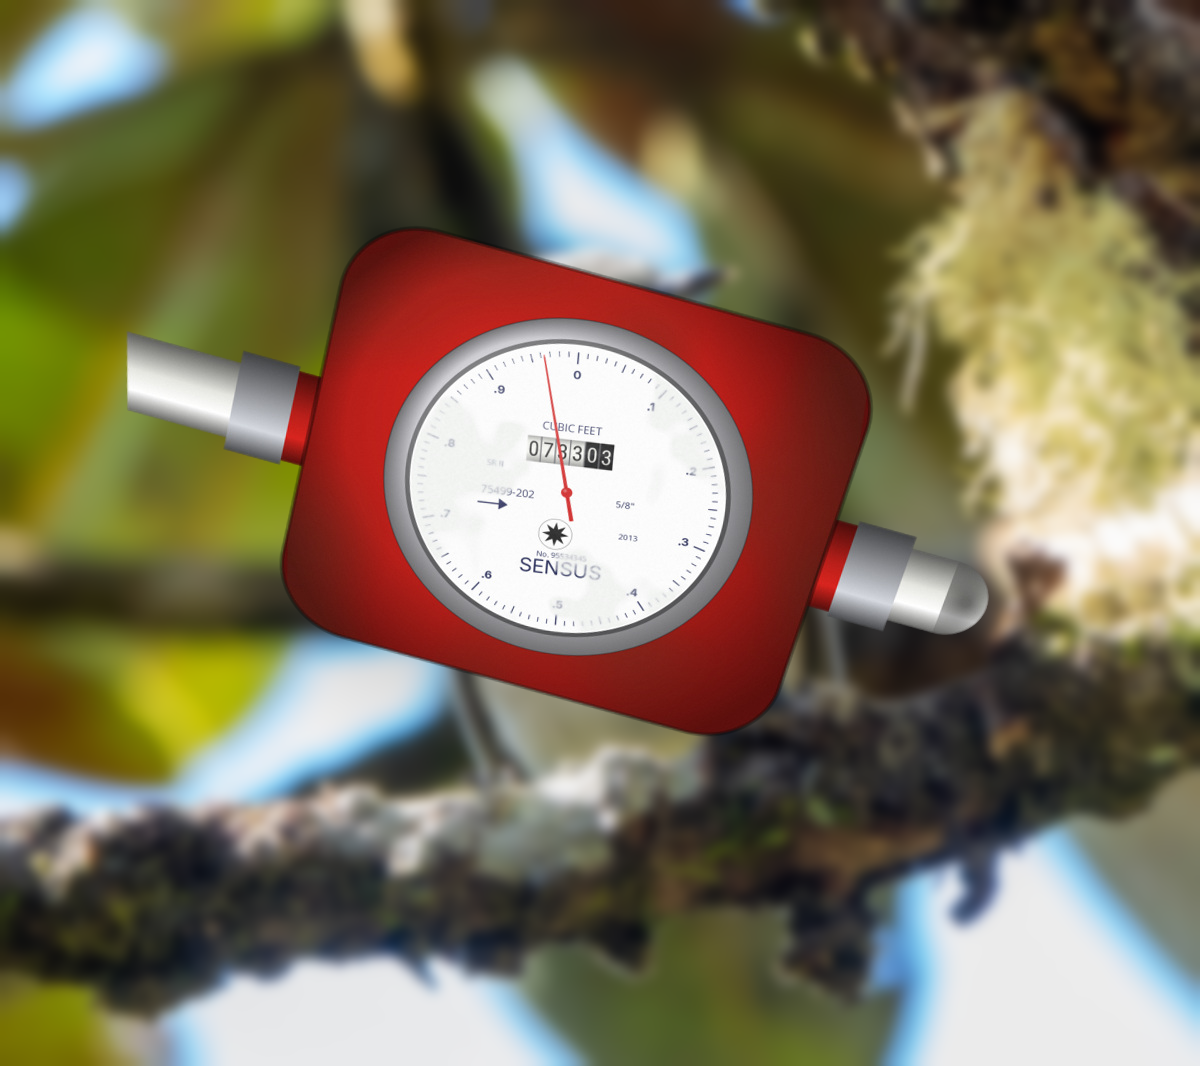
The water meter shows 73302.96,ft³
